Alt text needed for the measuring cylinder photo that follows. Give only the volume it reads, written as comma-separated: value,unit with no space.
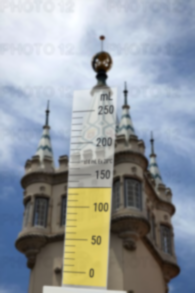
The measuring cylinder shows 130,mL
